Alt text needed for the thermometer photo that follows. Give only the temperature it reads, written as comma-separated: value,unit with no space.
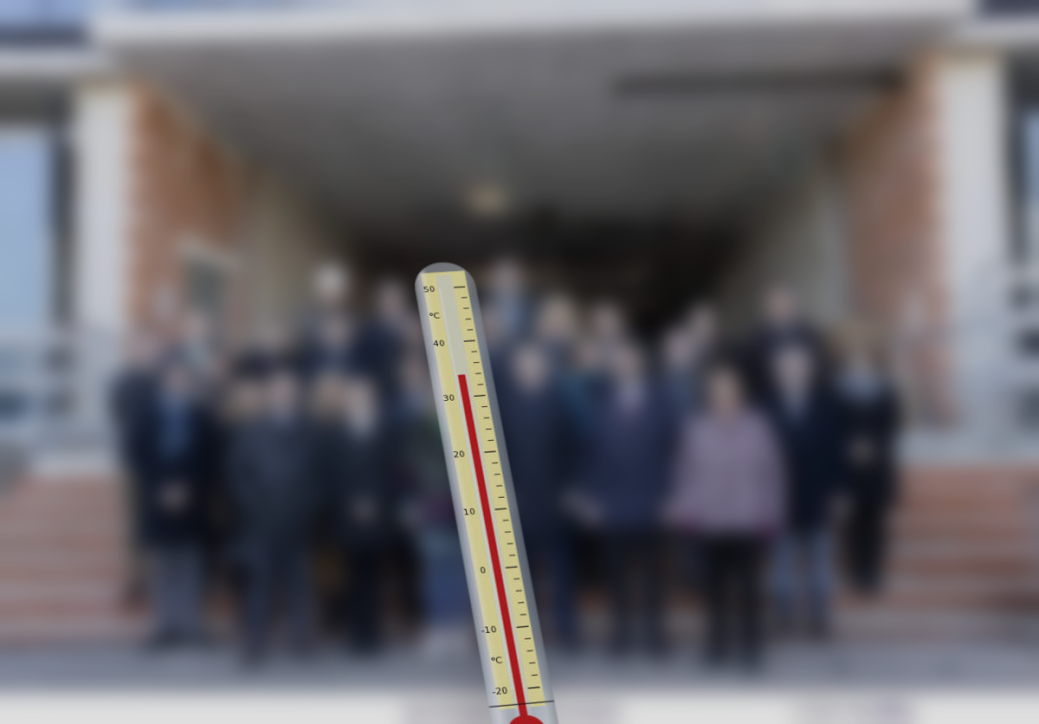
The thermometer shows 34,°C
